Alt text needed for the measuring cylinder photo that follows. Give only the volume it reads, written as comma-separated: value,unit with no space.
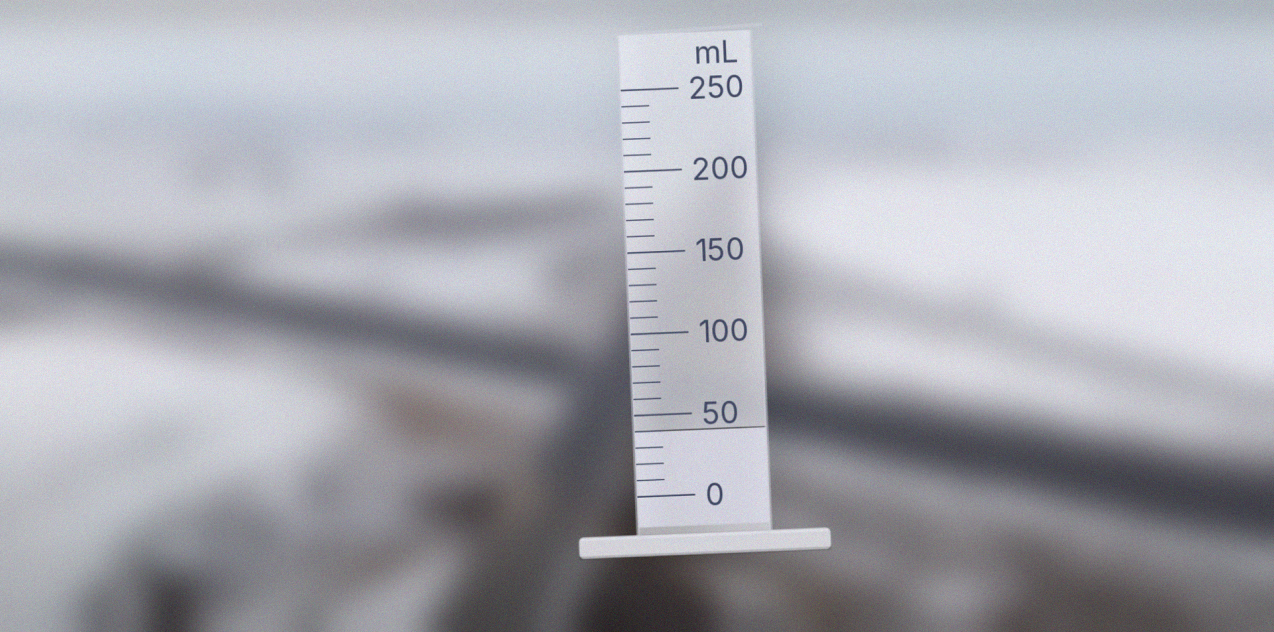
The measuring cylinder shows 40,mL
